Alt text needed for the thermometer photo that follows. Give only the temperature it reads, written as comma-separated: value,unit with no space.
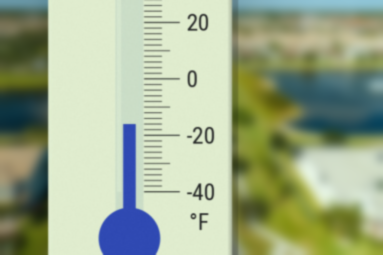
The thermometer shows -16,°F
